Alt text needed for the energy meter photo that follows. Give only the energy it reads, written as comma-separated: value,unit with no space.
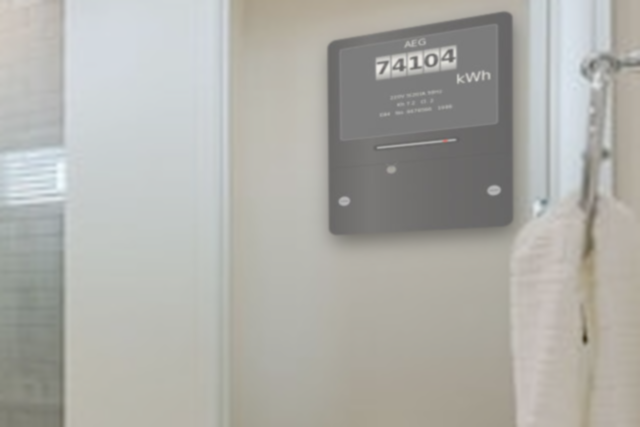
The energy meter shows 74104,kWh
